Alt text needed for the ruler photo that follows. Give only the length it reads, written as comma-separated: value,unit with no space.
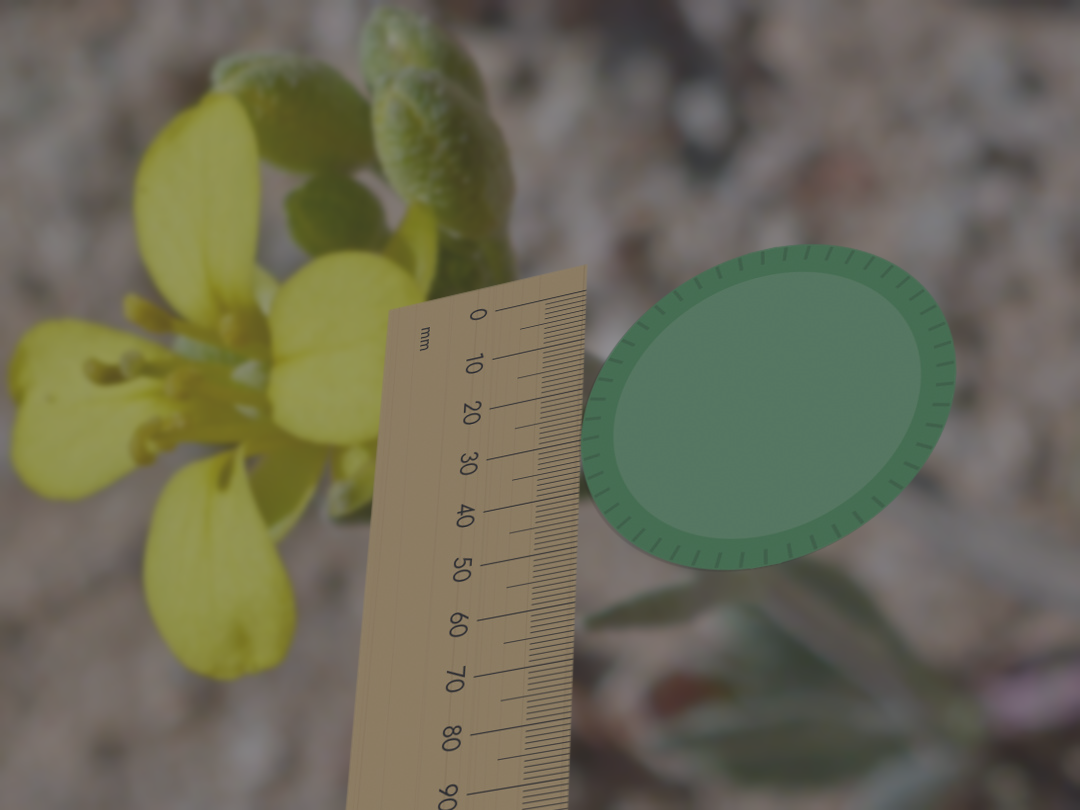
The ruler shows 60,mm
